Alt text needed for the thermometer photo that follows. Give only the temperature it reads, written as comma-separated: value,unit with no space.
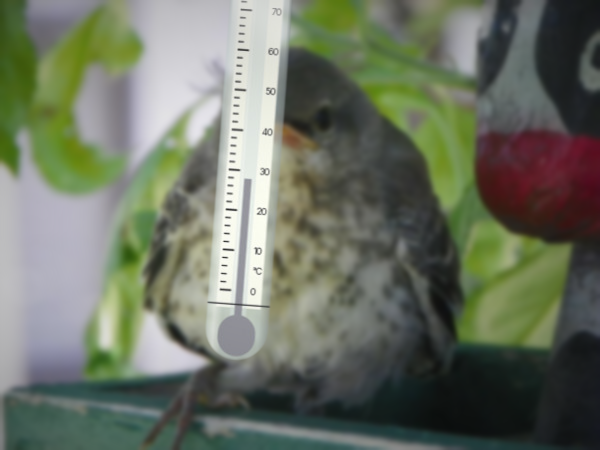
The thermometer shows 28,°C
